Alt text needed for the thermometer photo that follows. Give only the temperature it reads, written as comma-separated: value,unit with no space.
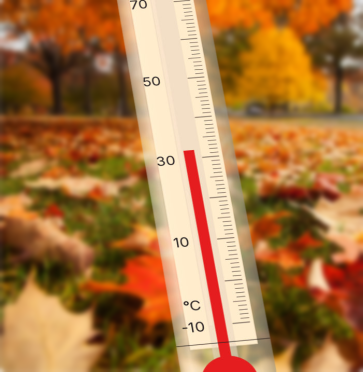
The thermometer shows 32,°C
